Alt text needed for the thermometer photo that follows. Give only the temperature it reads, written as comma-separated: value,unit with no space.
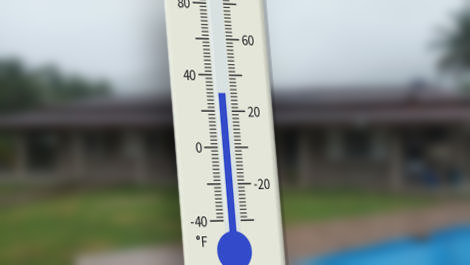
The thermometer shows 30,°F
